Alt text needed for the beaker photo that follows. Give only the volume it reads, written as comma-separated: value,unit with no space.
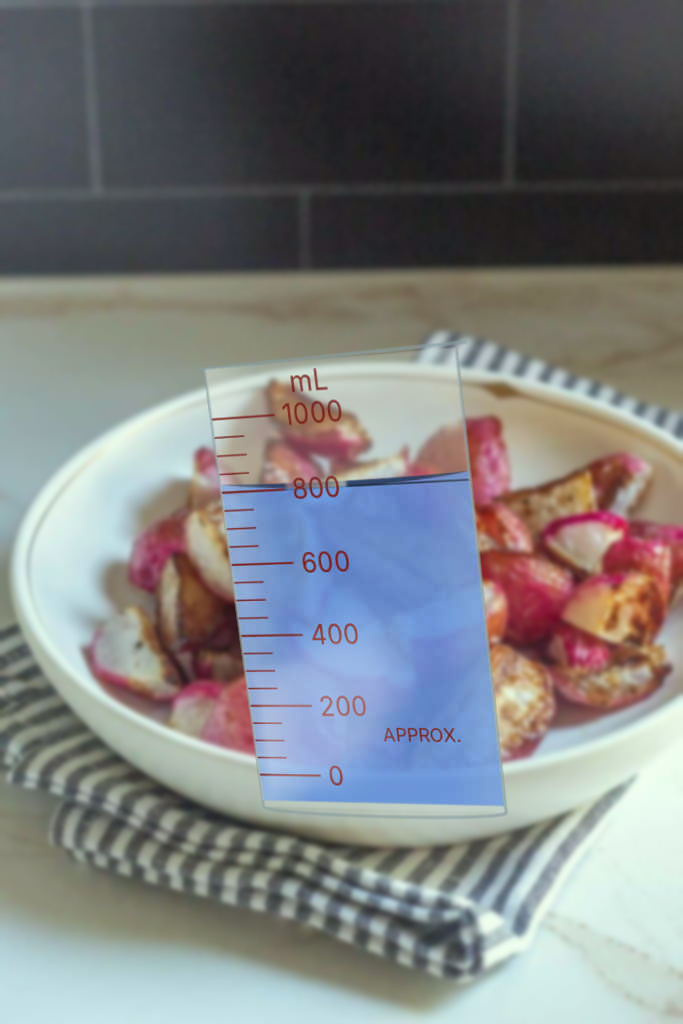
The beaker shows 800,mL
